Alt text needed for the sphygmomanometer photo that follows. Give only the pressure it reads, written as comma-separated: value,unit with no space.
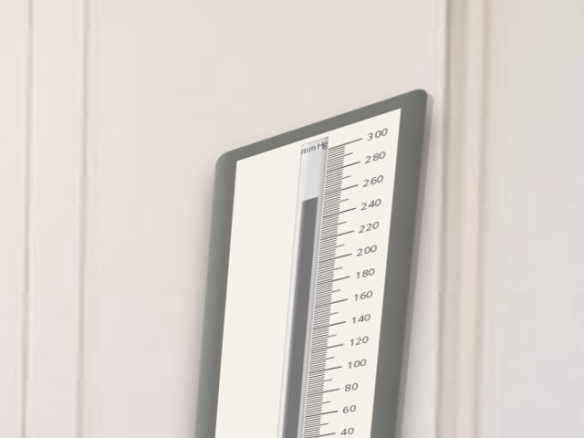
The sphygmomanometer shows 260,mmHg
